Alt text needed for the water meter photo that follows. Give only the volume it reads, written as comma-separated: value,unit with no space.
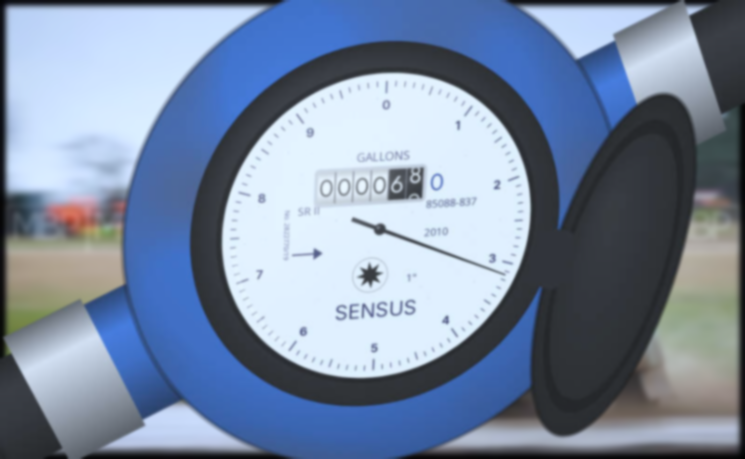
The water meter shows 683.1,gal
